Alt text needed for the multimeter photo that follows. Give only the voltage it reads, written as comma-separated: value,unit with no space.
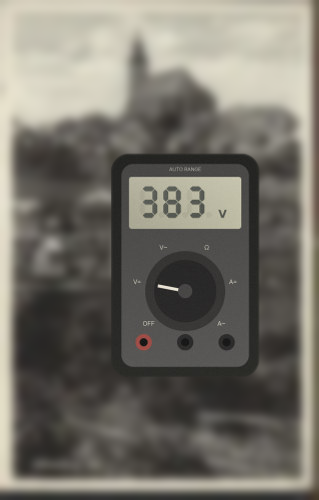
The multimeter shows 383,V
